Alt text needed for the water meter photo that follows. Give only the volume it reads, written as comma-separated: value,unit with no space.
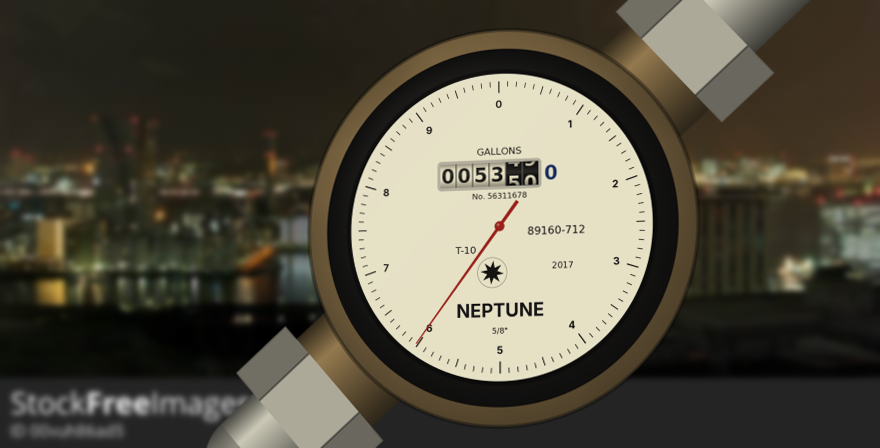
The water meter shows 53496.0,gal
